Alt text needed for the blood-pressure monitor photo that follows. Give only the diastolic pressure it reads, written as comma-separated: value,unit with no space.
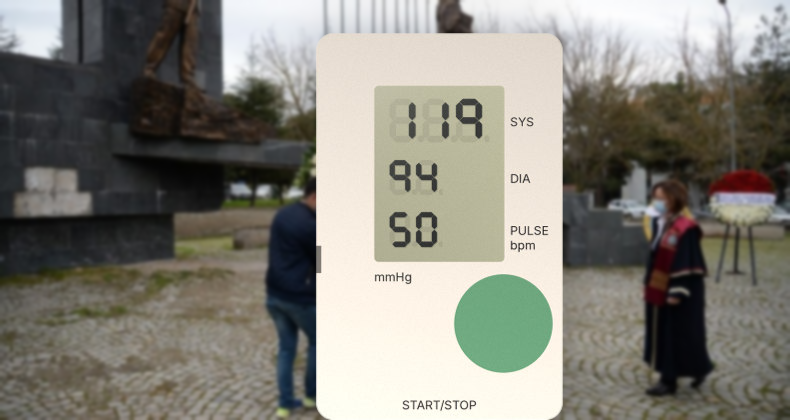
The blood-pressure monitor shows 94,mmHg
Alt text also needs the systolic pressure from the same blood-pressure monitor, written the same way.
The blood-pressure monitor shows 119,mmHg
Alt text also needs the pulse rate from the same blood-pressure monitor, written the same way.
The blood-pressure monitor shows 50,bpm
